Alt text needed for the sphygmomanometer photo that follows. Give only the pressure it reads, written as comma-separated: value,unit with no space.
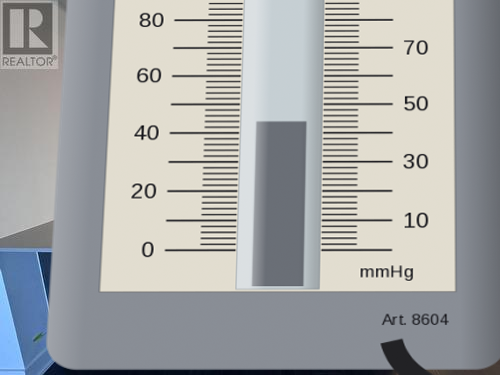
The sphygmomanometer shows 44,mmHg
